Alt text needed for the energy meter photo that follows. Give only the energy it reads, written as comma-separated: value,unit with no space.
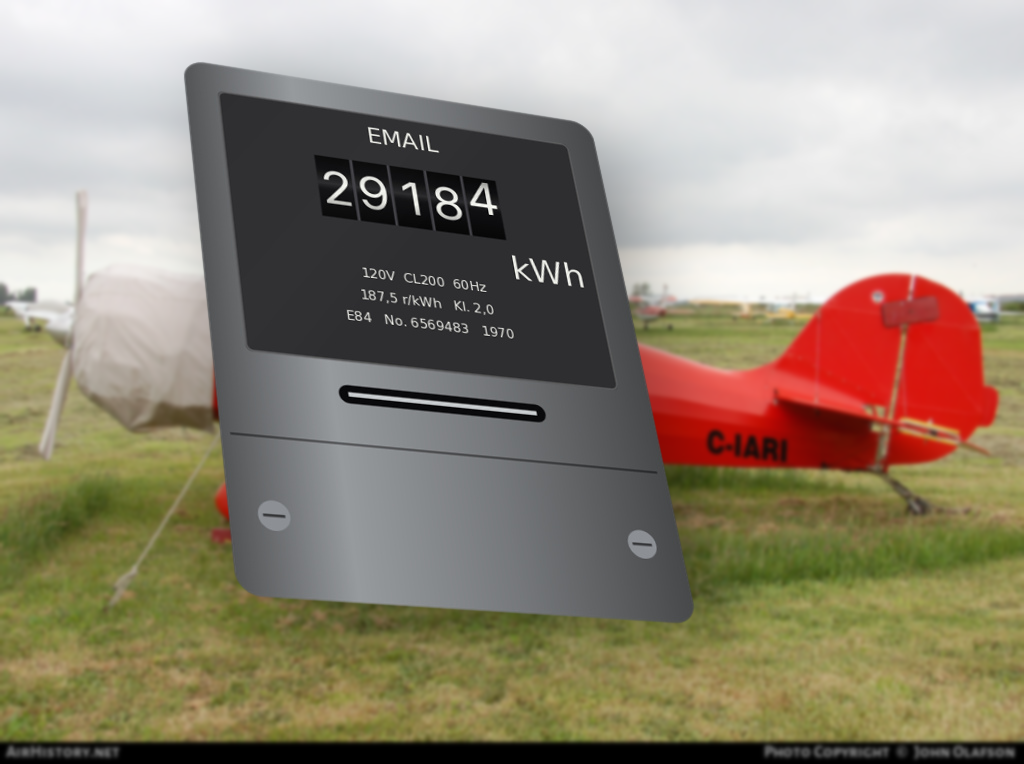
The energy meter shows 29184,kWh
